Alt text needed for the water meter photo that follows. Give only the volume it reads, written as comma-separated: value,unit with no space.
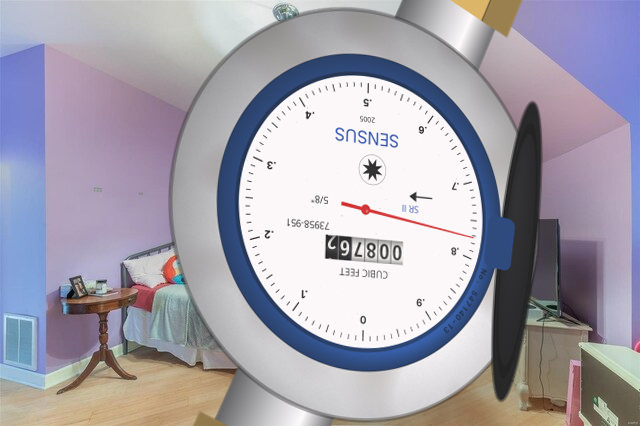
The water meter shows 8761.77,ft³
